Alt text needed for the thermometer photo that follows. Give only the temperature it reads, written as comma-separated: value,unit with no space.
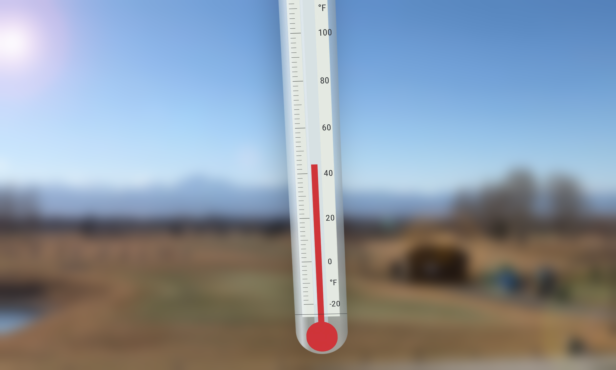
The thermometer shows 44,°F
